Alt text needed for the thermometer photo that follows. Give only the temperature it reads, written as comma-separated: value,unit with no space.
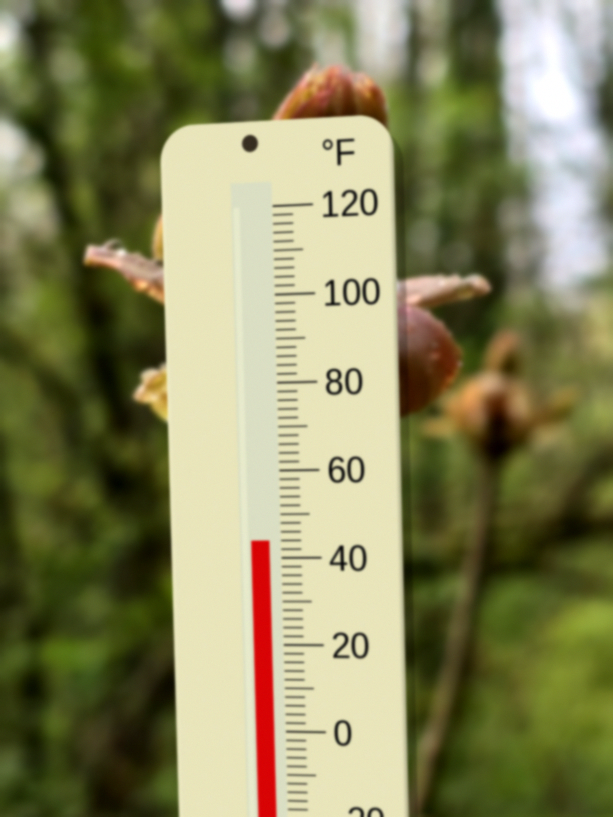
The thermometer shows 44,°F
